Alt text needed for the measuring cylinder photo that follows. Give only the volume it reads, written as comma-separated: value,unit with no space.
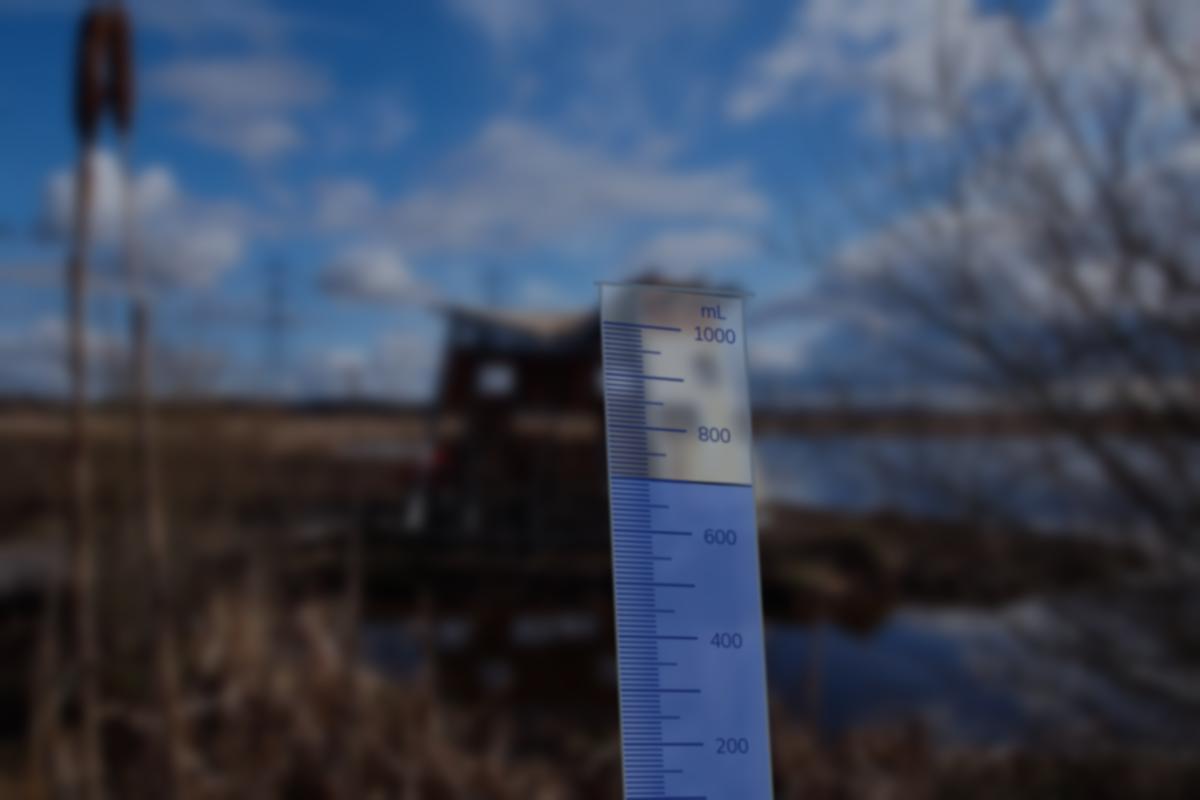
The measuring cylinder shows 700,mL
